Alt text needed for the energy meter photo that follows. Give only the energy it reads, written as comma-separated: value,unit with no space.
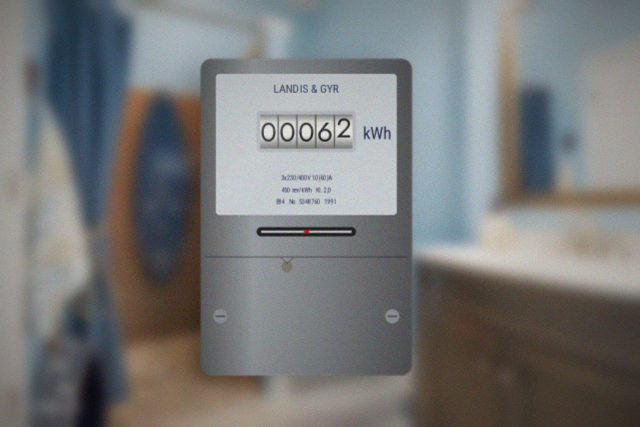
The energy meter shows 62,kWh
